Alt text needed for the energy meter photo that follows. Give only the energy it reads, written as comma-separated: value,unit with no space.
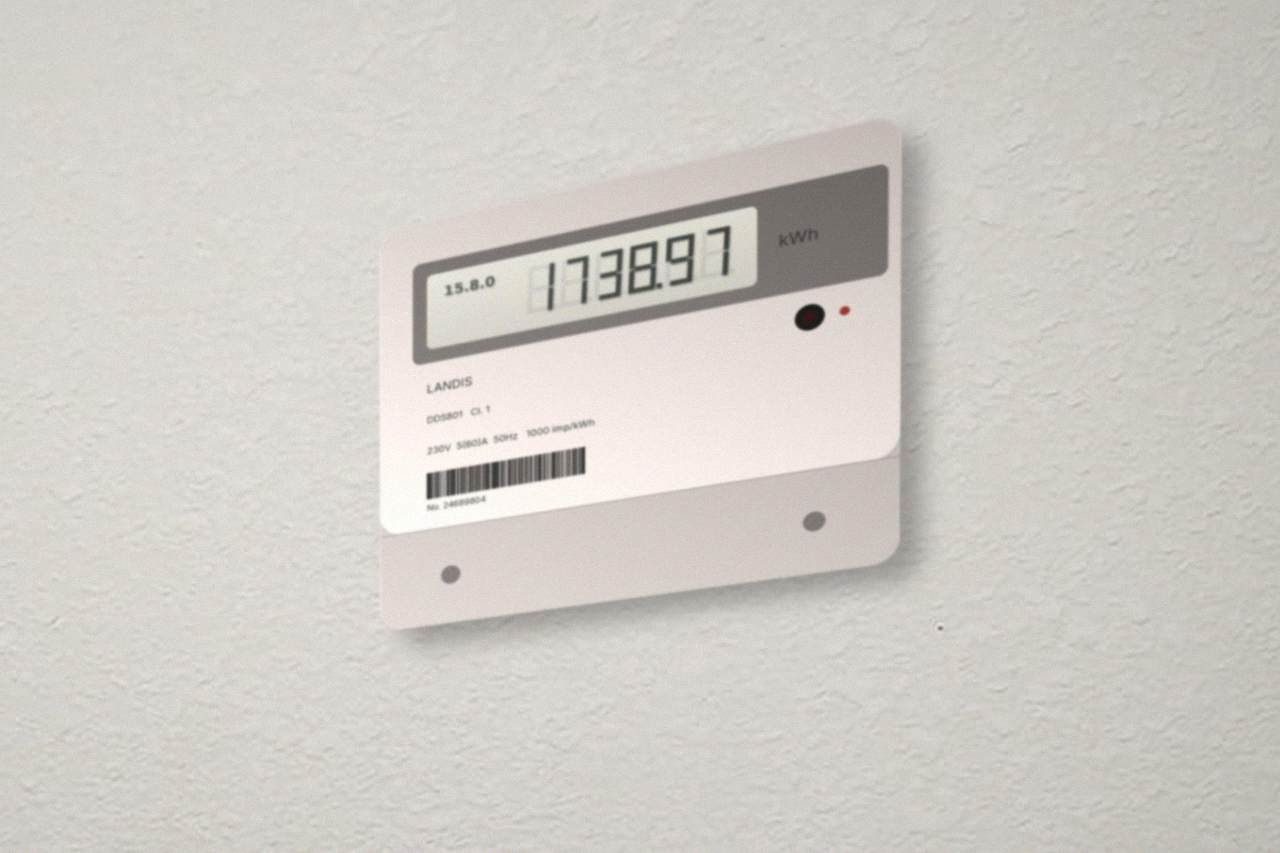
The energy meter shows 1738.97,kWh
